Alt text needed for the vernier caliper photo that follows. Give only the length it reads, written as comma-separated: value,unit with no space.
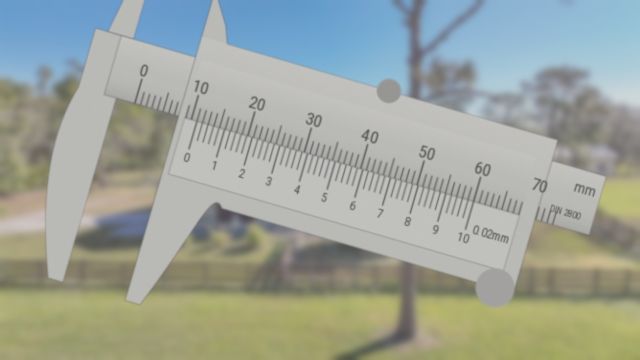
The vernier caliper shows 11.0,mm
